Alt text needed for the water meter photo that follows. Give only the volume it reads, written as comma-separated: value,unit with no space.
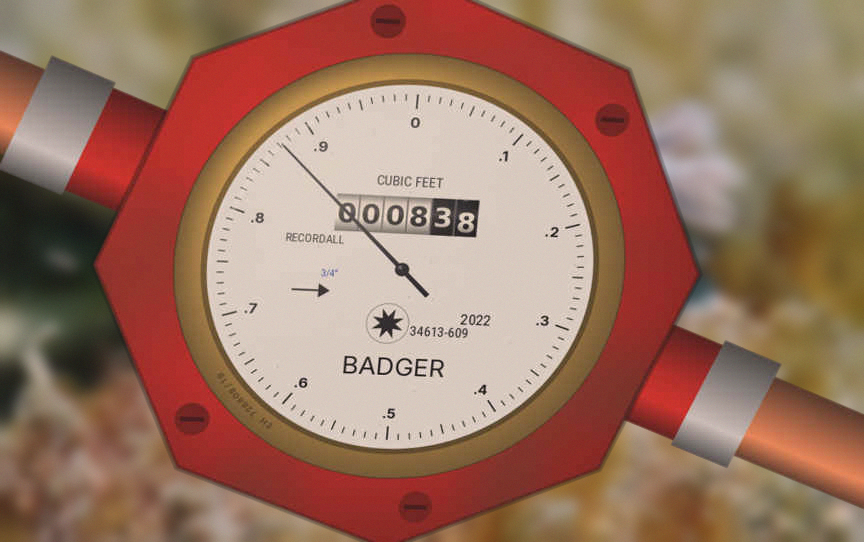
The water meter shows 837.87,ft³
